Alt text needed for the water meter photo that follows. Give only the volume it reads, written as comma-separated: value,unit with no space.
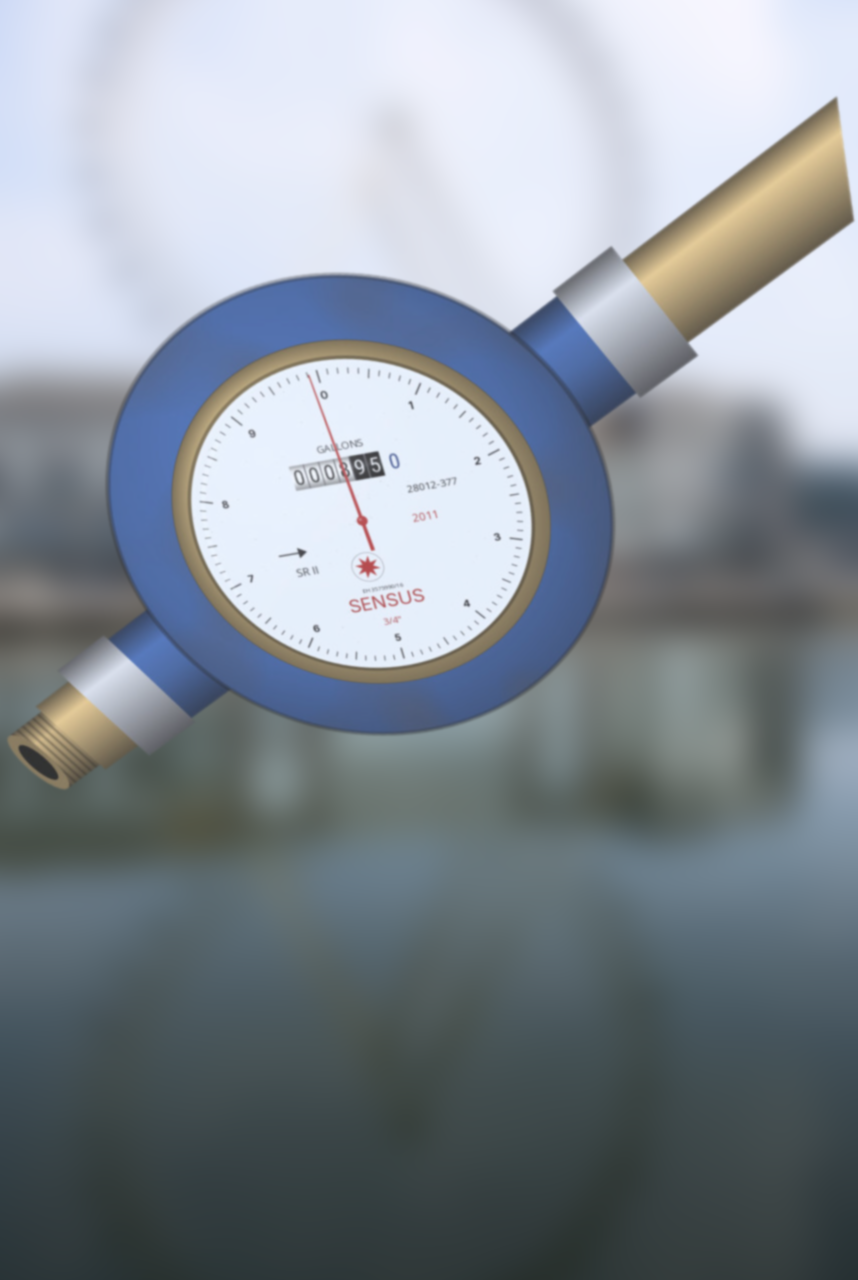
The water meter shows 8949.9,gal
